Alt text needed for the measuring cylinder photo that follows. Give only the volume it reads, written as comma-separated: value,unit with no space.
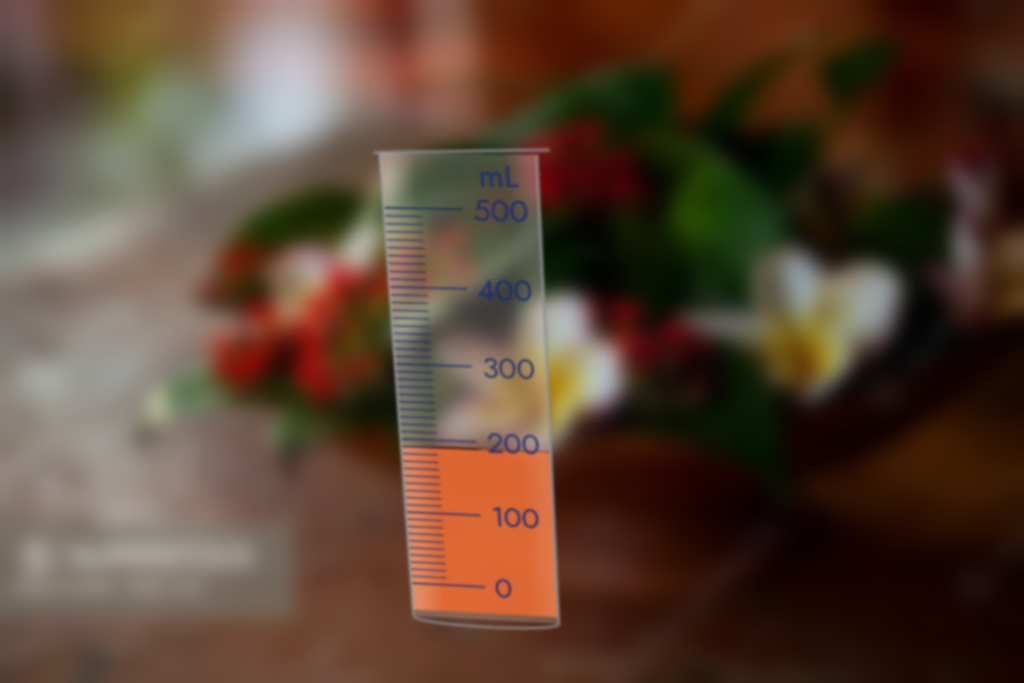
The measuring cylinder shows 190,mL
